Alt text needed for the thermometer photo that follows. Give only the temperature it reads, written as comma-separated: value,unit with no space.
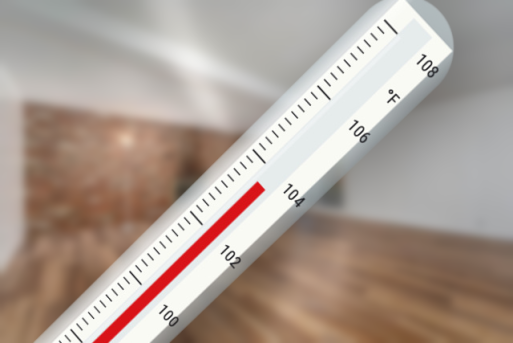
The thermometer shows 103.6,°F
